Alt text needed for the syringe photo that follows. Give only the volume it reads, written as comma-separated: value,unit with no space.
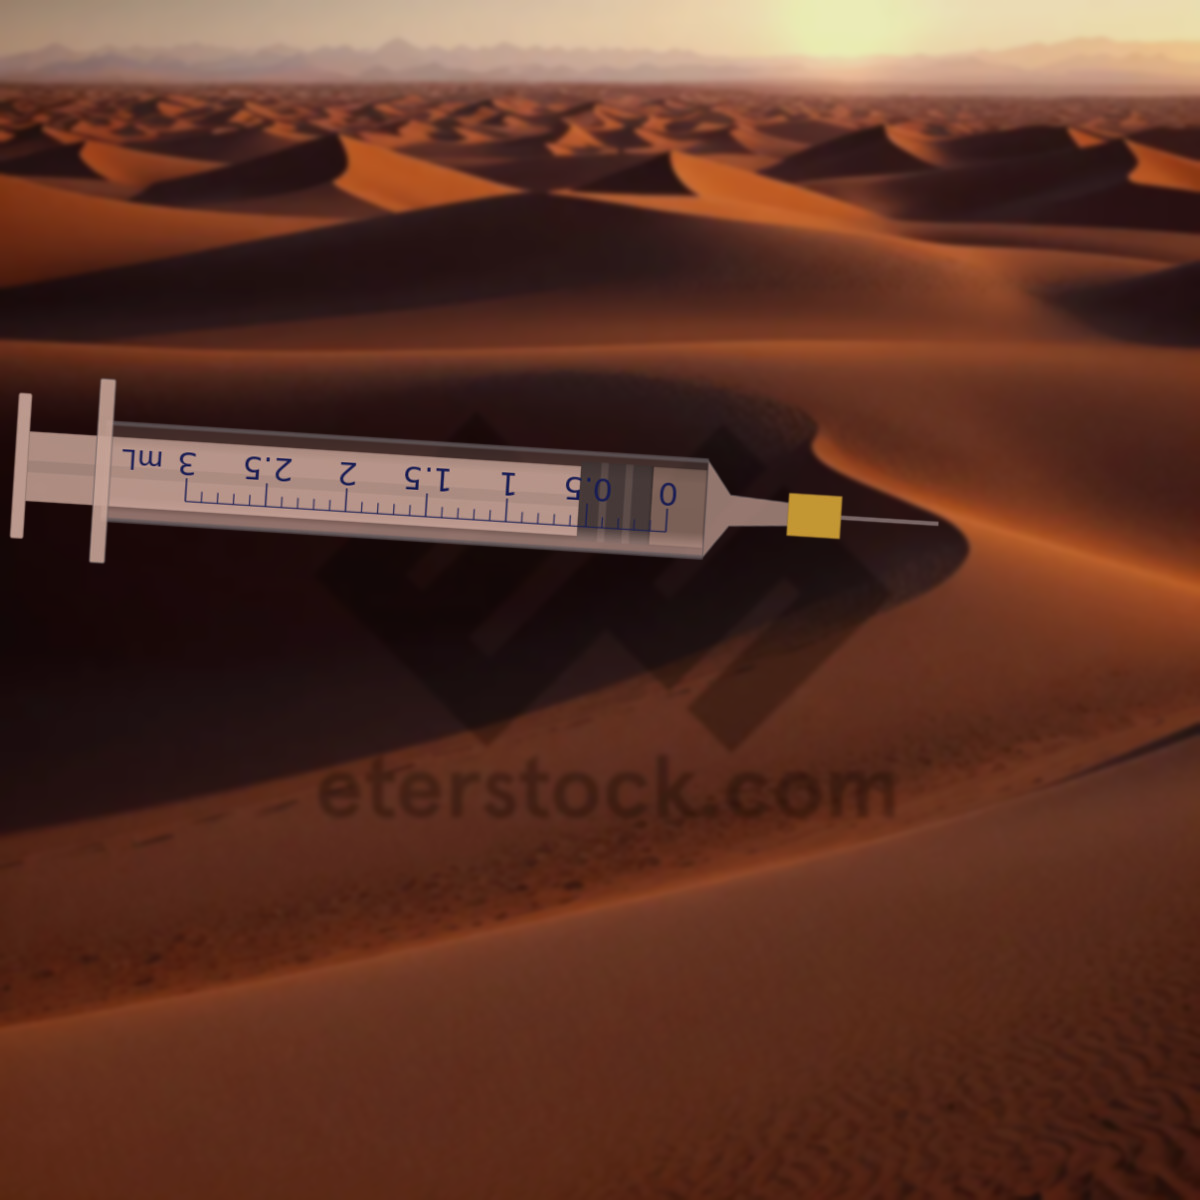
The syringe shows 0.1,mL
